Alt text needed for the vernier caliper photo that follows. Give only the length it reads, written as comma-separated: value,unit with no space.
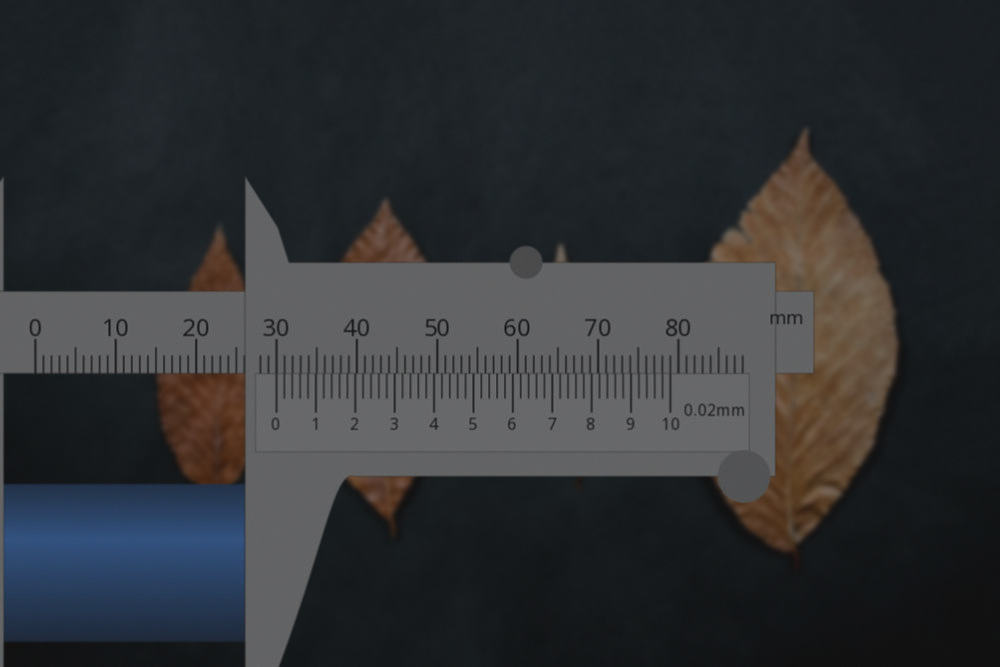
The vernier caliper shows 30.0,mm
